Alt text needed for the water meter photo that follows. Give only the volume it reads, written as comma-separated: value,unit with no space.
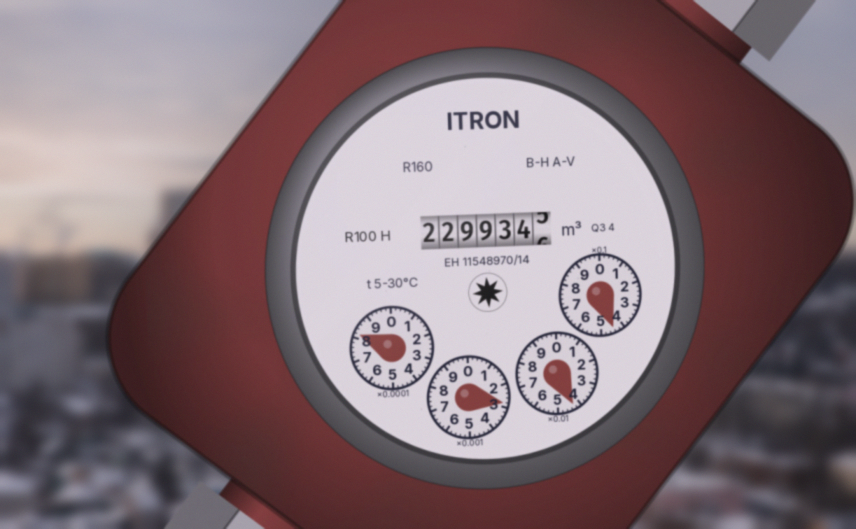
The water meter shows 2299345.4428,m³
